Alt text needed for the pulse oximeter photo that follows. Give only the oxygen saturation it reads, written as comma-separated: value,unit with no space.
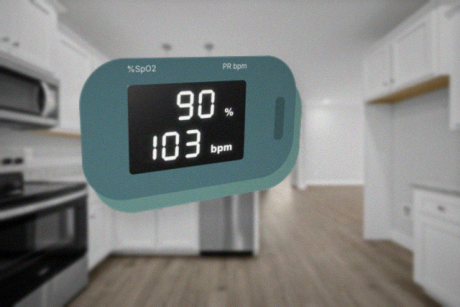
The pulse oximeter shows 90,%
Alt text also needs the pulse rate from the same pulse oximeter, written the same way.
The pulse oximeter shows 103,bpm
